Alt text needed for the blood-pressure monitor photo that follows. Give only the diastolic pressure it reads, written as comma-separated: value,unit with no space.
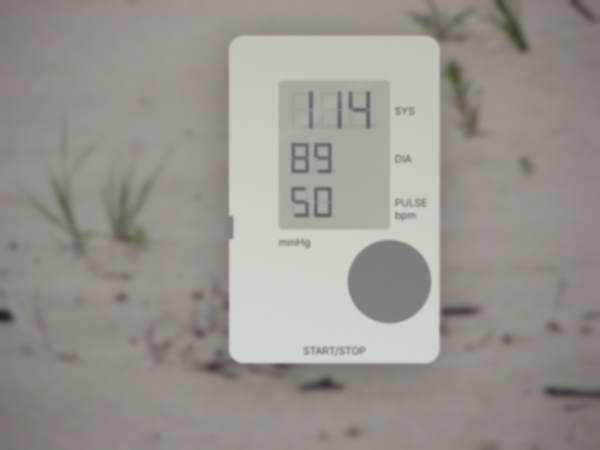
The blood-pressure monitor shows 89,mmHg
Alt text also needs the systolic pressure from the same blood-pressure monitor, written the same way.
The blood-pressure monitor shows 114,mmHg
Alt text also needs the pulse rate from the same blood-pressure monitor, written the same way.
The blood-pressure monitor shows 50,bpm
